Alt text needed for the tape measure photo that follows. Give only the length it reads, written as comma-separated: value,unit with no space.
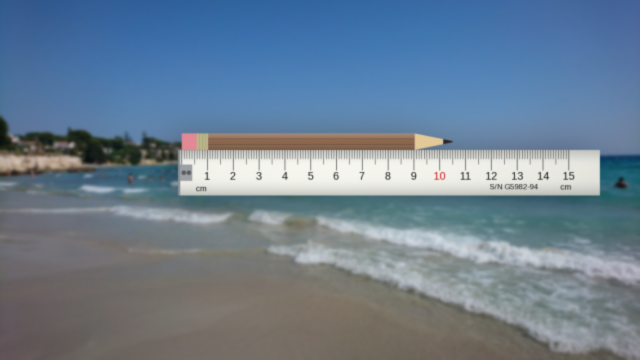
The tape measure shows 10.5,cm
